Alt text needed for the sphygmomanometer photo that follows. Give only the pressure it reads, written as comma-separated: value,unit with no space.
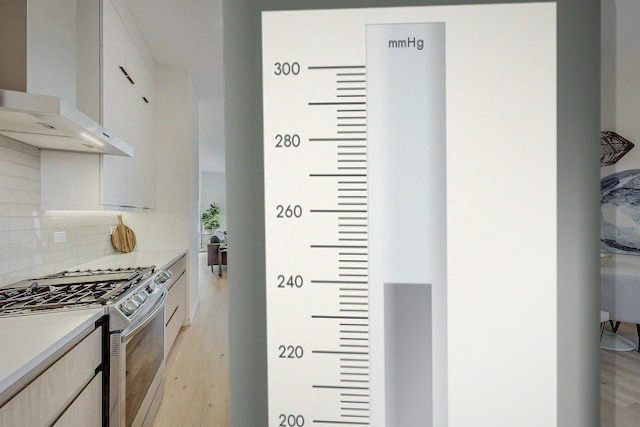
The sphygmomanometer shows 240,mmHg
